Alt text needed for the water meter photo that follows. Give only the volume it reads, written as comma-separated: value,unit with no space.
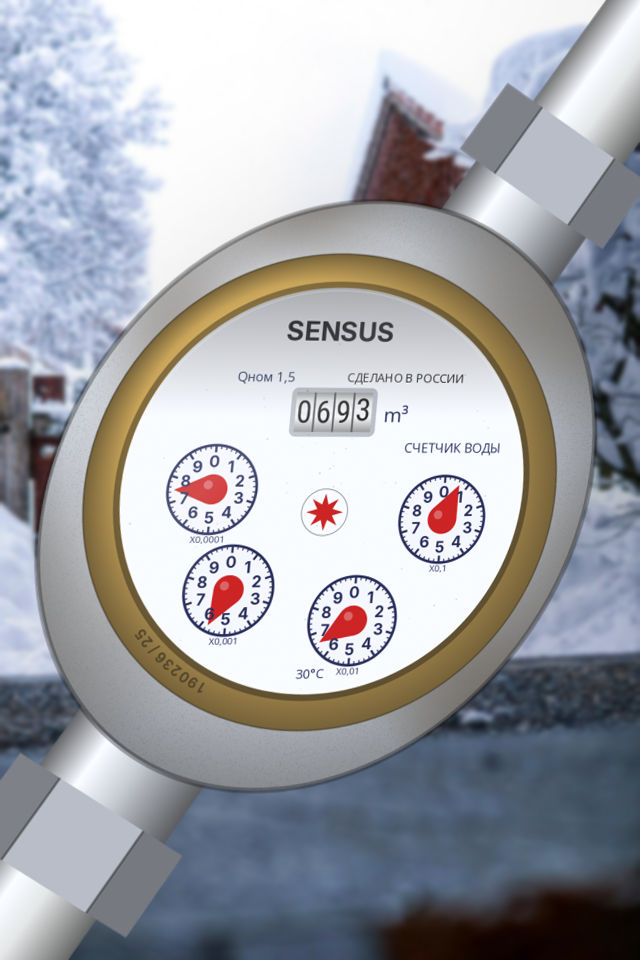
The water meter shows 693.0657,m³
